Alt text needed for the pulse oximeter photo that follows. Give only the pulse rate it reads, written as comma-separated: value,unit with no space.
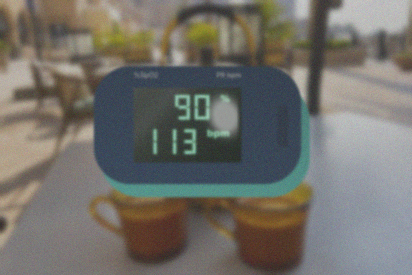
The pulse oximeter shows 113,bpm
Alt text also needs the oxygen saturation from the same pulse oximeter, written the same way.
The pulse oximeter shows 90,%
